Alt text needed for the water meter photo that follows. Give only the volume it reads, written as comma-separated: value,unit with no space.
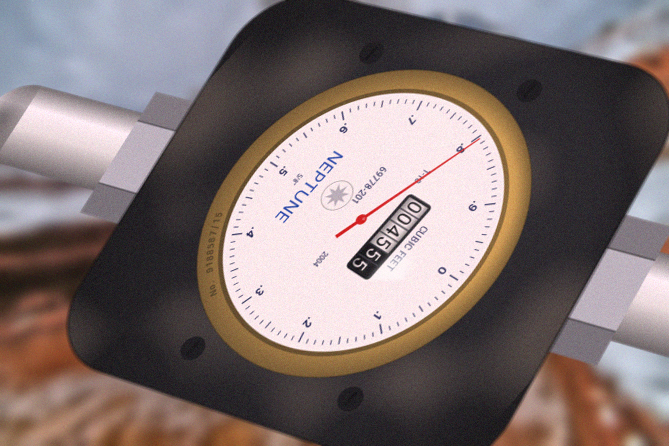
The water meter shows 4554.80,ft³
